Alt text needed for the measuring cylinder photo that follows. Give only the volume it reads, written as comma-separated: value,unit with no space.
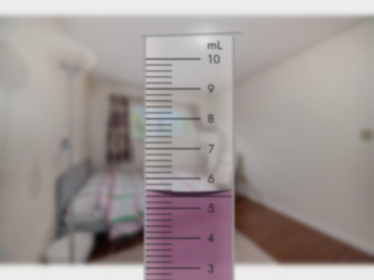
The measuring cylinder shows 5.4,mL
